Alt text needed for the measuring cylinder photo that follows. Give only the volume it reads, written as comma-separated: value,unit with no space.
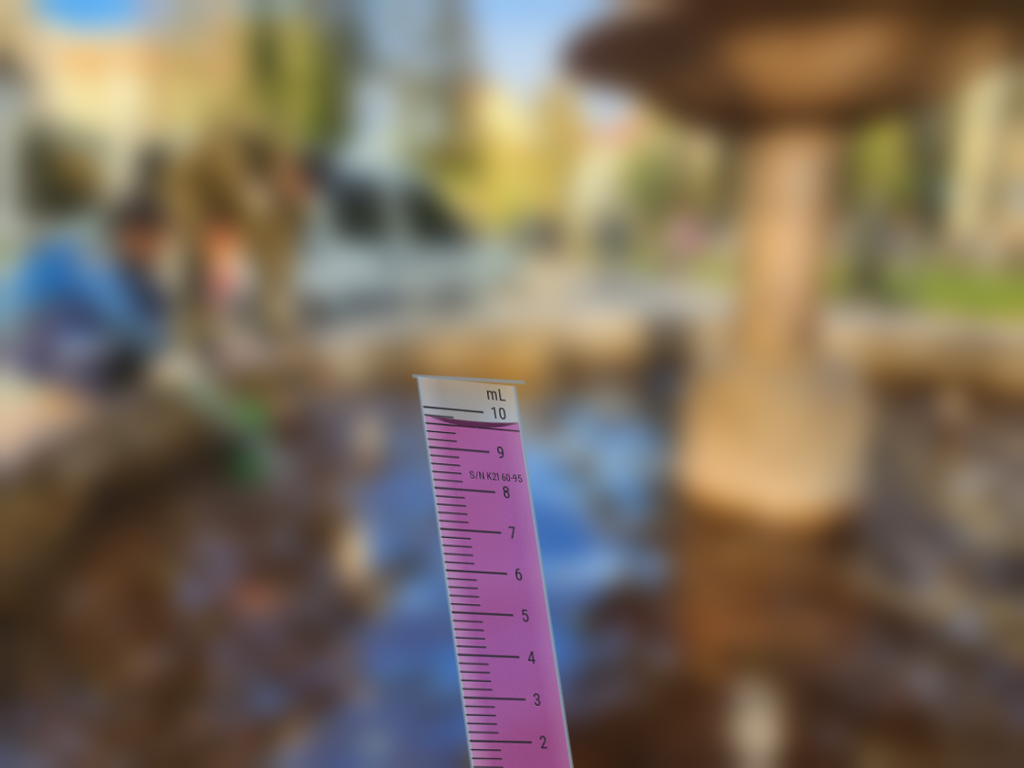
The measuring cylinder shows 9.6,mL
